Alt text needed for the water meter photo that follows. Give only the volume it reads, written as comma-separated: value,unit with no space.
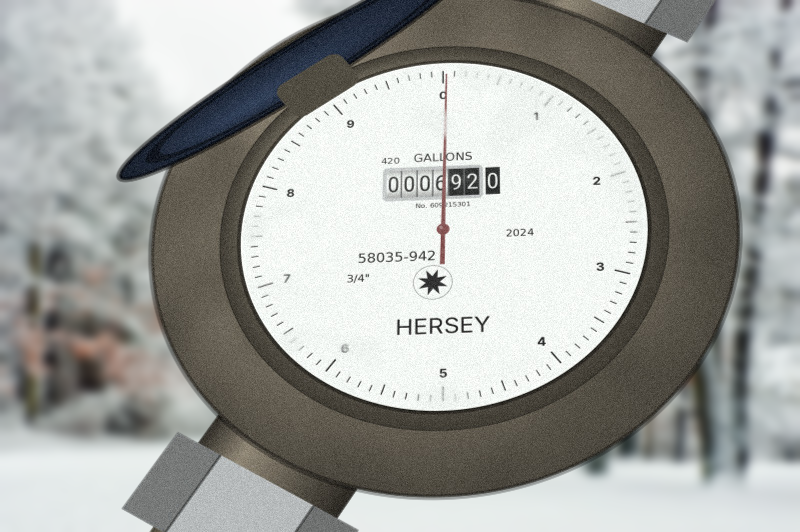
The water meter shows 6920.0,gal
